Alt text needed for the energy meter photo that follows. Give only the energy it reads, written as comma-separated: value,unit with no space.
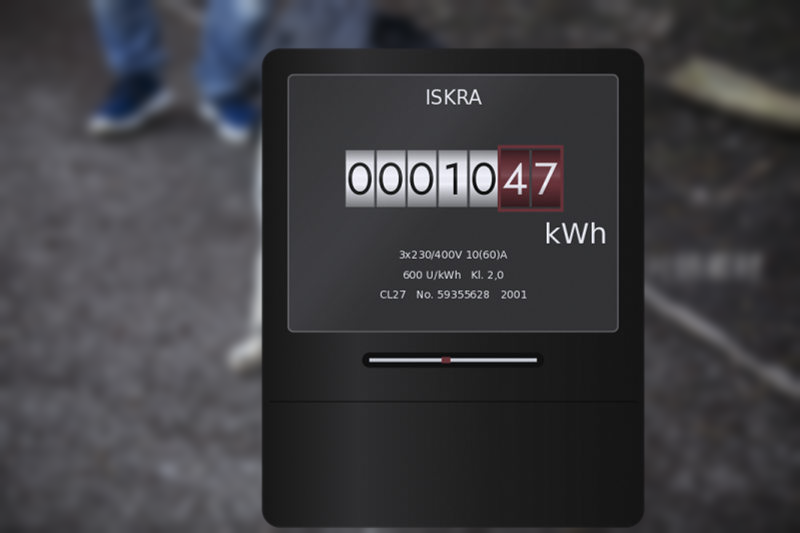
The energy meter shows 10.47,kWh
